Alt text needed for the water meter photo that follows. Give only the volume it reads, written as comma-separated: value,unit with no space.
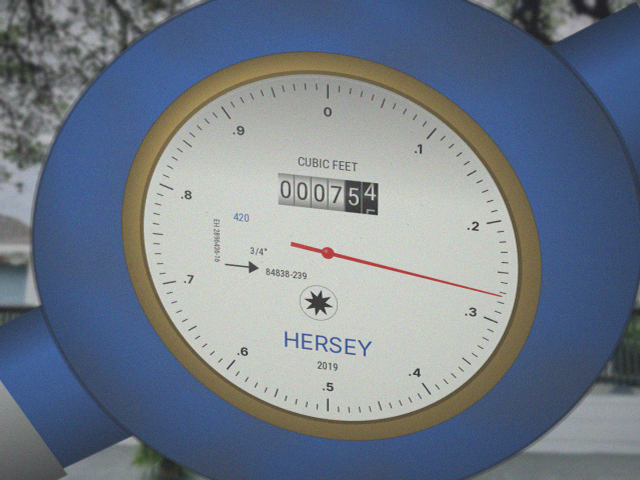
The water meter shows 754.27,ft³
